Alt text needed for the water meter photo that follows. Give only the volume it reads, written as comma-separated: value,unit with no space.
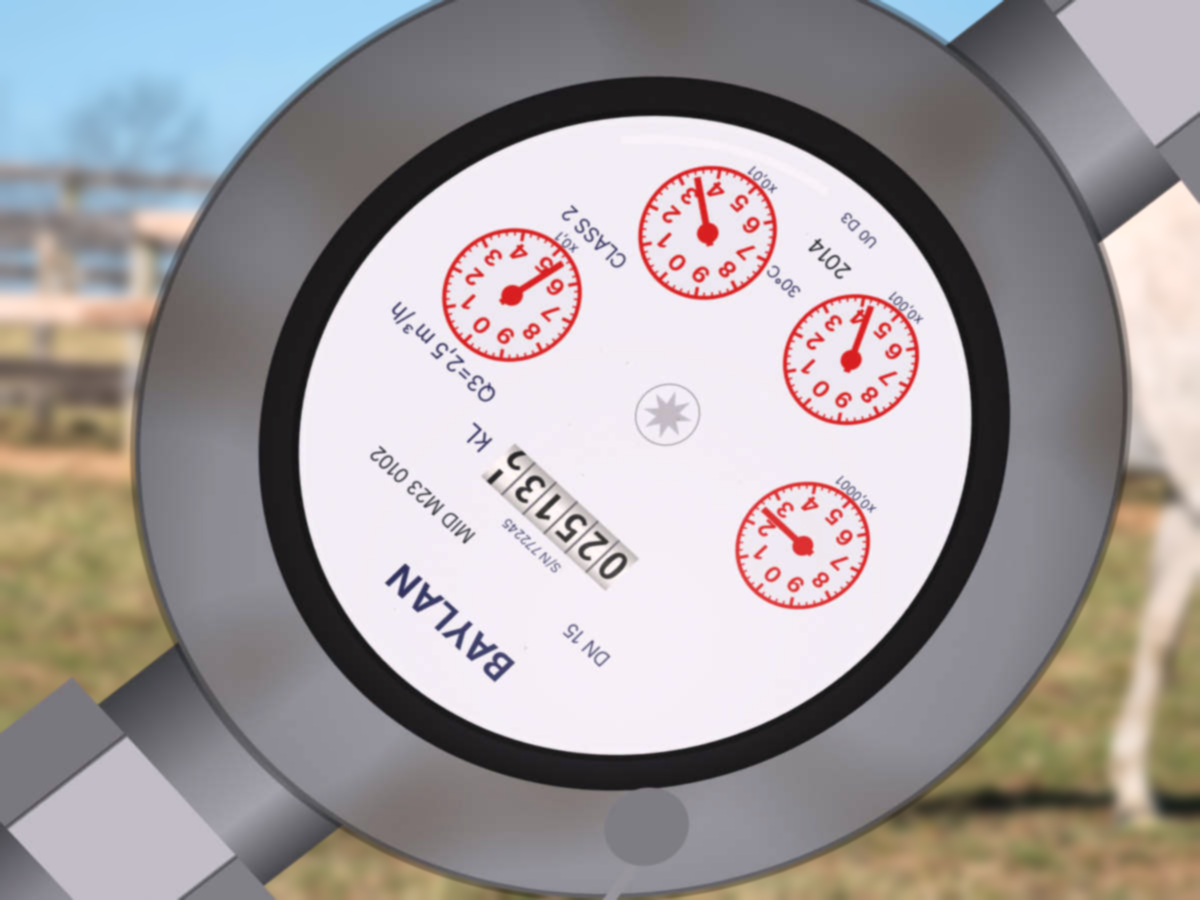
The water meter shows 25131.5342,kL
